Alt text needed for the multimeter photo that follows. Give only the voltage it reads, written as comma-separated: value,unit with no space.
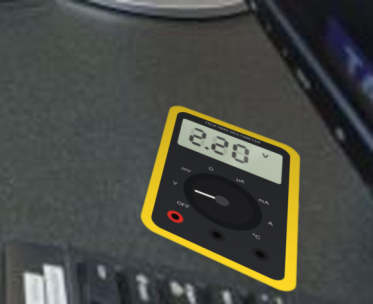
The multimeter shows 2.20,V
